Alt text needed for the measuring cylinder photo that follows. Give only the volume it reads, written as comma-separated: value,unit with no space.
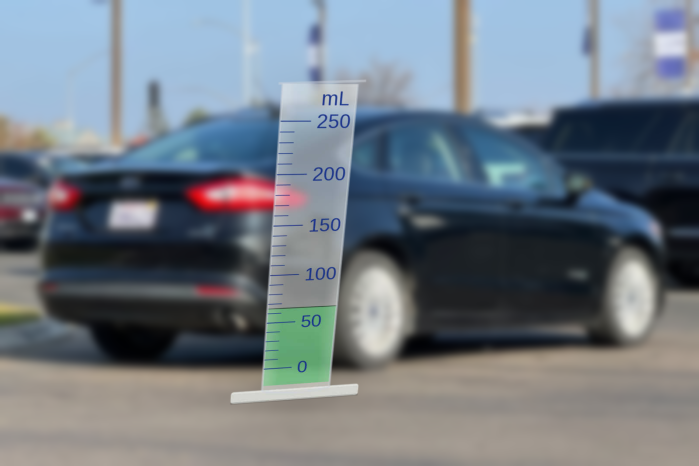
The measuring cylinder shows 65,mL
